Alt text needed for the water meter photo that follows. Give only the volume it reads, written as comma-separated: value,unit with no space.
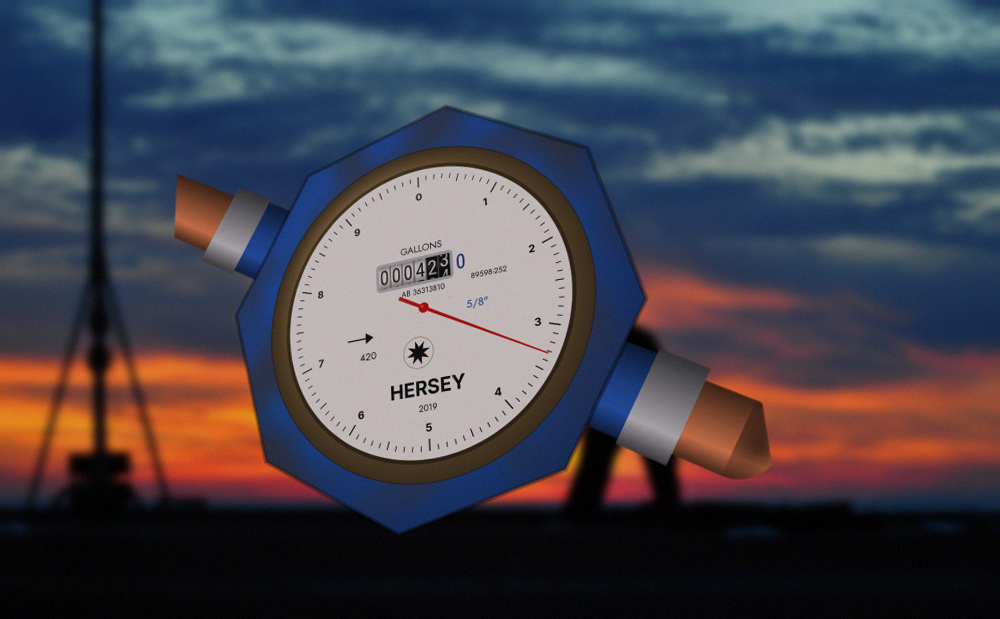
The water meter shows 4233.3,gal
